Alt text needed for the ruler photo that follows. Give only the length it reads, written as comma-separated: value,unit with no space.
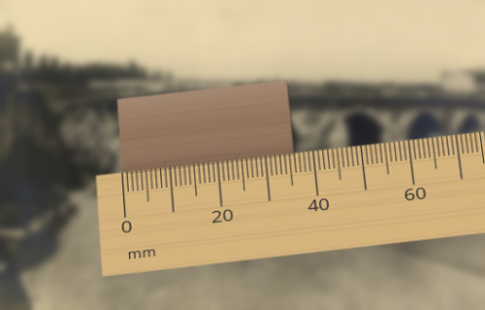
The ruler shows 36,mm
